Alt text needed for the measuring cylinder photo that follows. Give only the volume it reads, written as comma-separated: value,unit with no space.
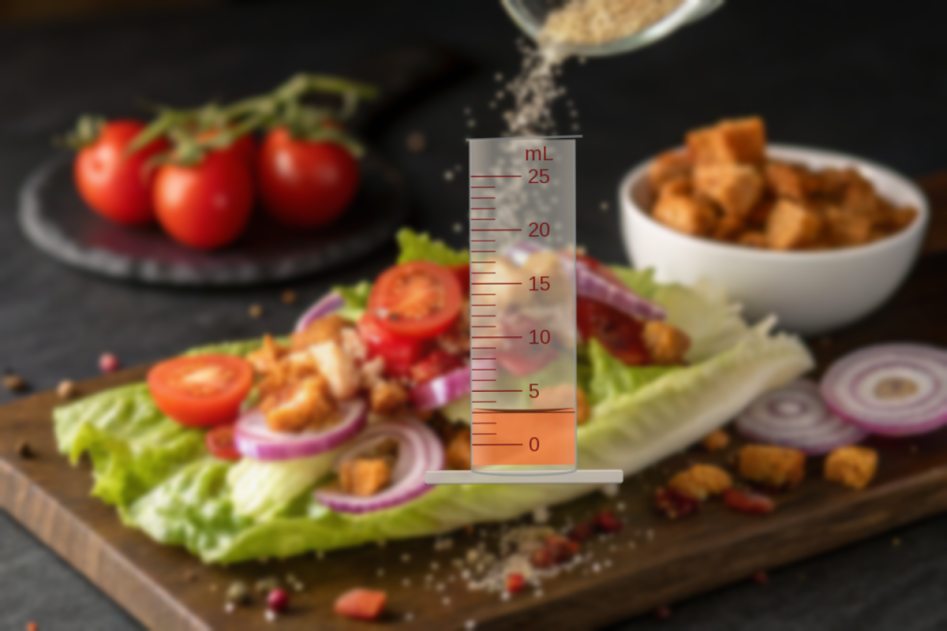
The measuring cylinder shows 3,mL
